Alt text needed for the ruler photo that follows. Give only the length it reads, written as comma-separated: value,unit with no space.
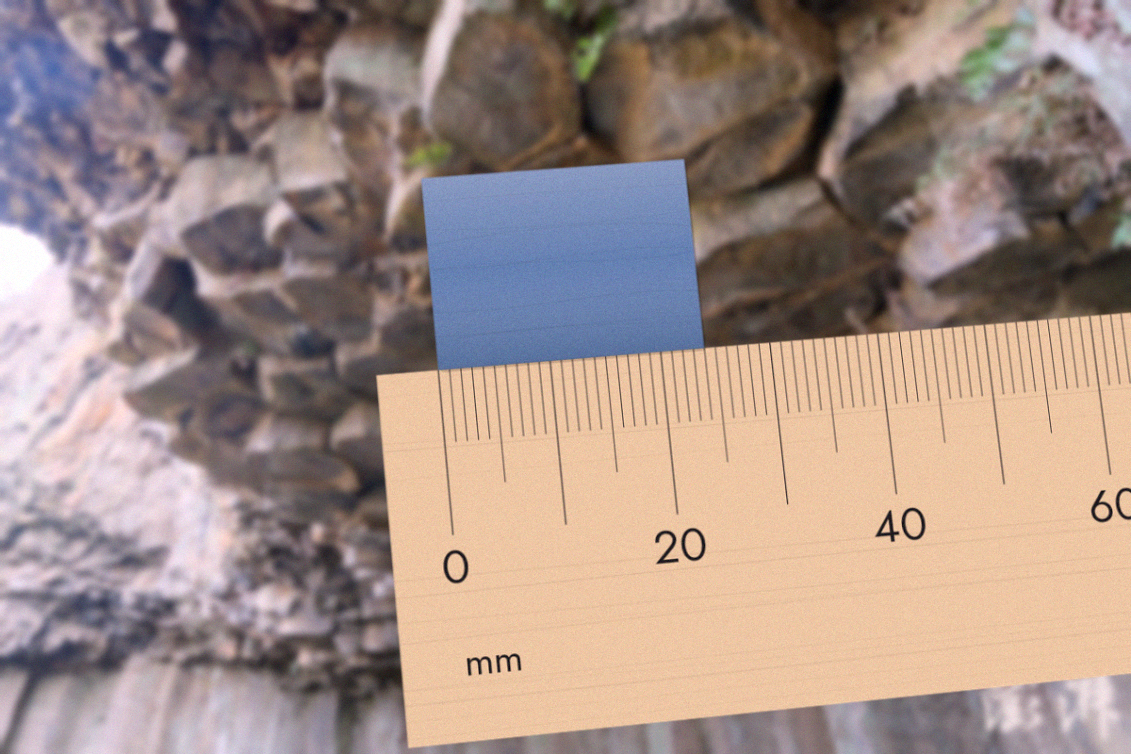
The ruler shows 24,mm
